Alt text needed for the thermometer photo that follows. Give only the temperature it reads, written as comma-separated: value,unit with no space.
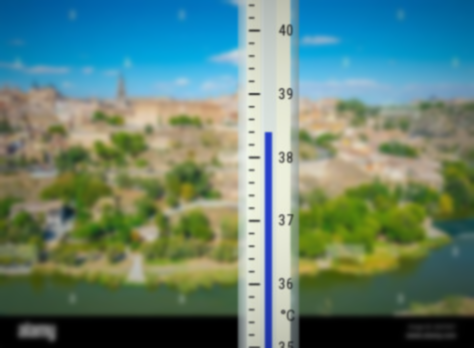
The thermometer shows 38.4,°C
